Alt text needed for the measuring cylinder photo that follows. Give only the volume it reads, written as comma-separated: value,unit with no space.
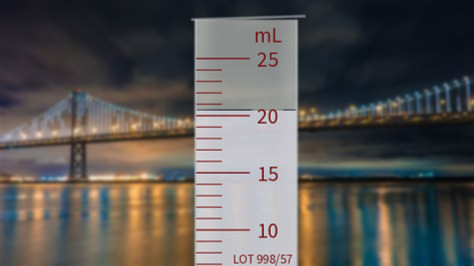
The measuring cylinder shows 20.5,mL
